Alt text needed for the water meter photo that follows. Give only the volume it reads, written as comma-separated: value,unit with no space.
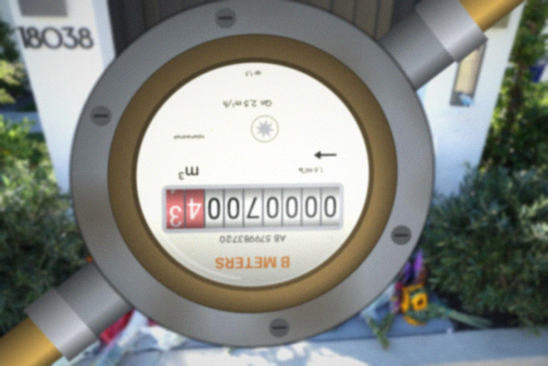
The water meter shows 700.43,m³
